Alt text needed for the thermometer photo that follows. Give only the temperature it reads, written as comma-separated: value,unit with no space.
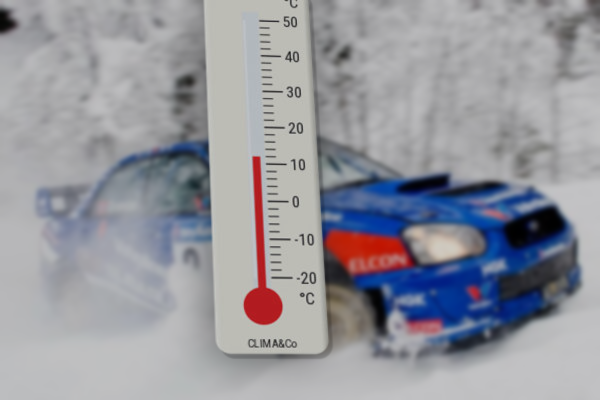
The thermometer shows 12,°C
